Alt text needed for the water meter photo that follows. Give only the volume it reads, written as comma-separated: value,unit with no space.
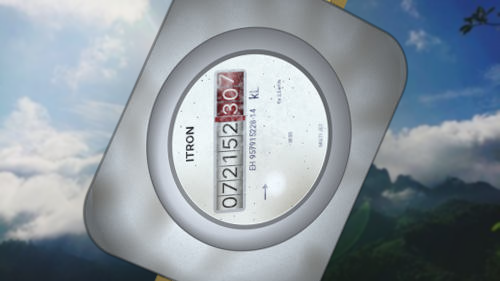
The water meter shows 72152.307,kL
